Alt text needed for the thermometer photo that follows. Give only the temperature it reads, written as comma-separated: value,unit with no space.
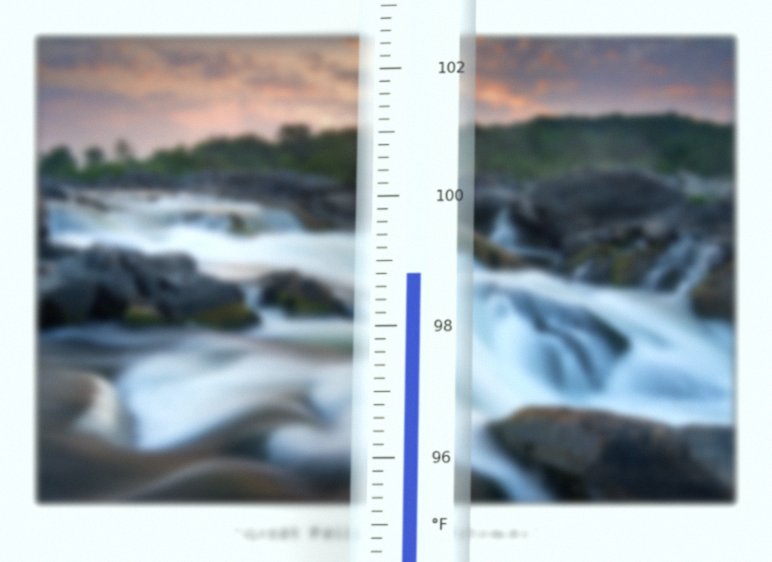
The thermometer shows 98.8,°F
